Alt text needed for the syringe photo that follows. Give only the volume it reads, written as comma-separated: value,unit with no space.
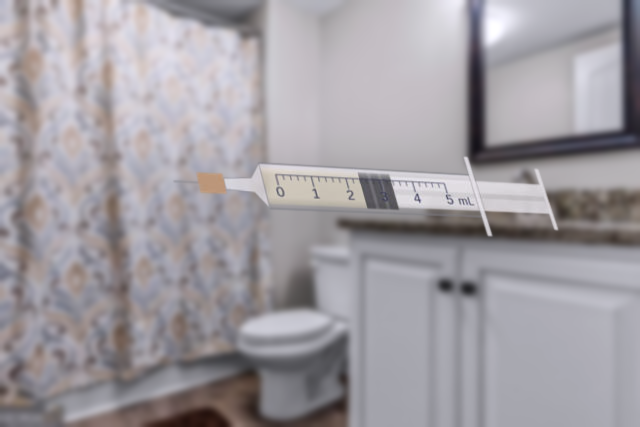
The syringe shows 2.4,mL
